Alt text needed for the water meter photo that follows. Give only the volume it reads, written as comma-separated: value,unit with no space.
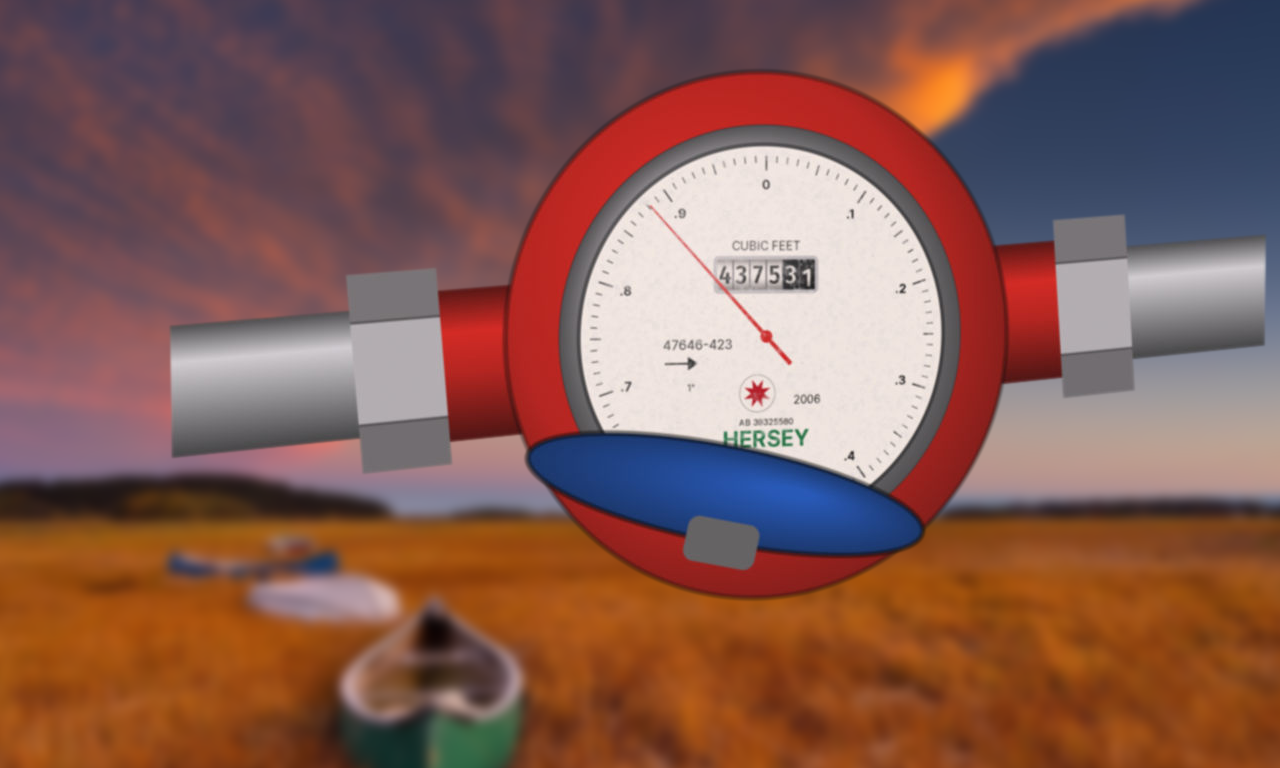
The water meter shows 437530.88,ft³
